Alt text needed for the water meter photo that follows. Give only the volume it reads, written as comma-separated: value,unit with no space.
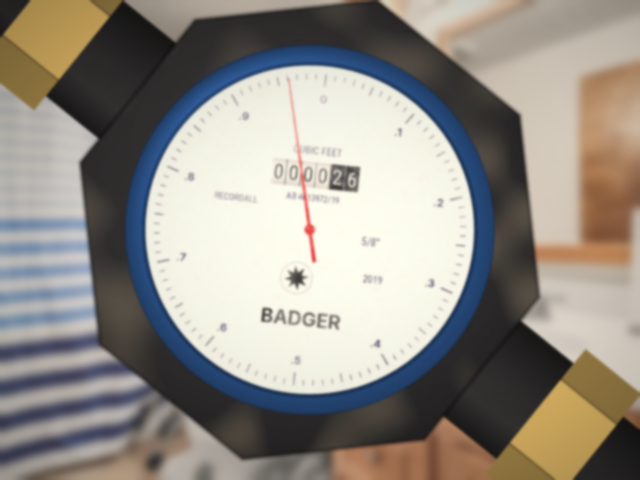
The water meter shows 25.96,ft³
